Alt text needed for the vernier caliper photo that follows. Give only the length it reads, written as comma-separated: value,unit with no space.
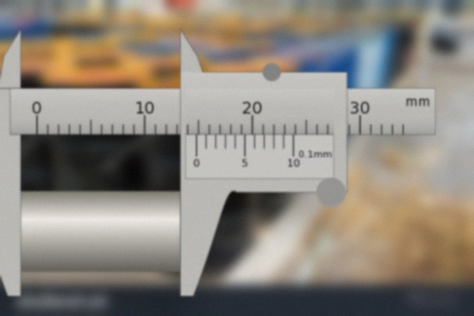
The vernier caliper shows 14.8,mm
